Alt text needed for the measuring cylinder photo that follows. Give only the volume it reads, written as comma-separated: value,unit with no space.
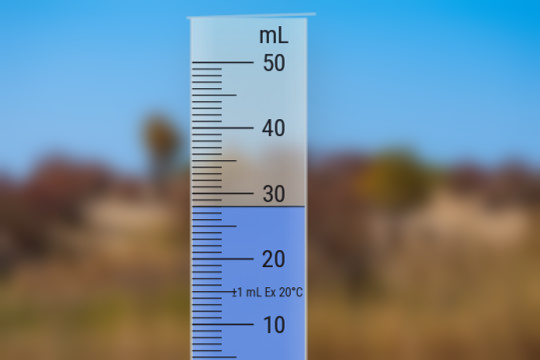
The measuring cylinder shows 28,mL
